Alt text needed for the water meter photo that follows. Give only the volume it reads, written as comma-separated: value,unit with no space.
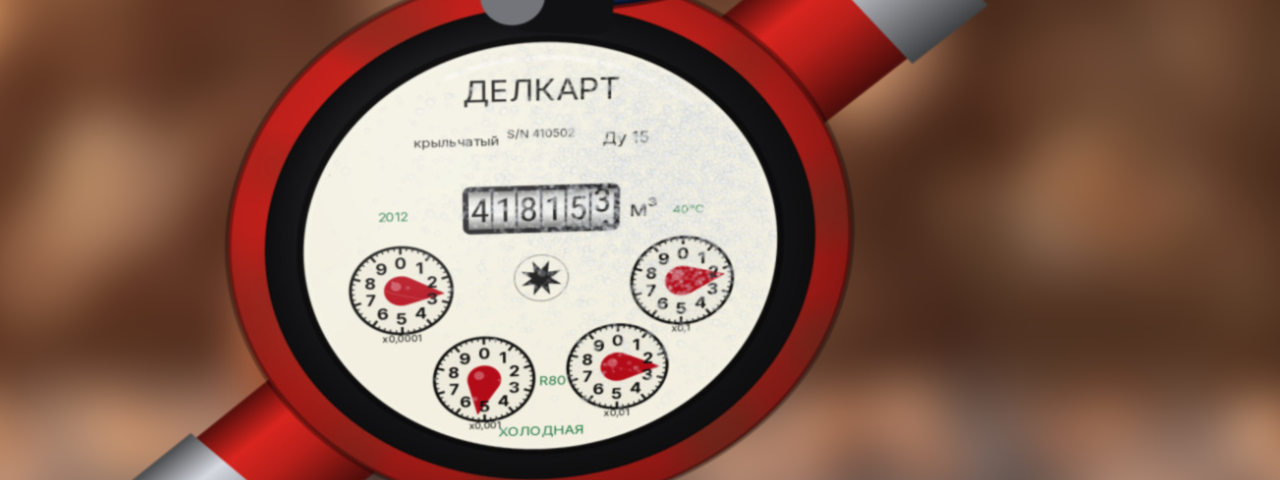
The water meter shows 418153.2252,m³
